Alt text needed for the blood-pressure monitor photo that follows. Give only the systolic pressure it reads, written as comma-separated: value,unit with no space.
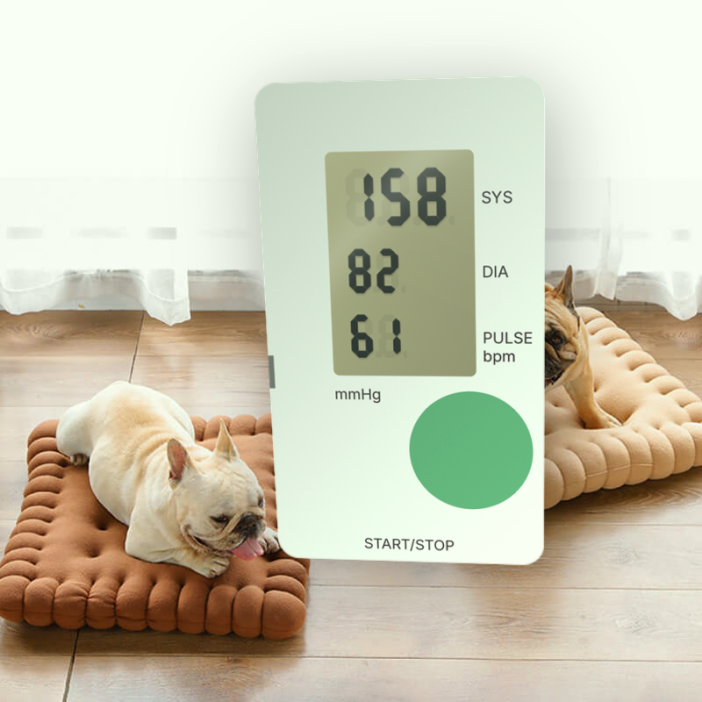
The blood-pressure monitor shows 158,mmHg
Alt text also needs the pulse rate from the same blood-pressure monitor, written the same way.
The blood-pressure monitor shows 61,bpm
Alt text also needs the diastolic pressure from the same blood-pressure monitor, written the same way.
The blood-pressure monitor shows 82,mmHg
